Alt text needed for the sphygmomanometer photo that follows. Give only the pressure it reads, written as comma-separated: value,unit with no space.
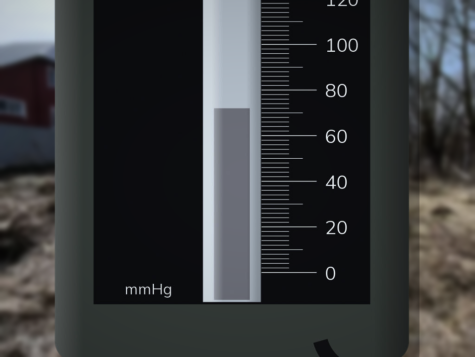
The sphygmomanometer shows 72,mmHg
